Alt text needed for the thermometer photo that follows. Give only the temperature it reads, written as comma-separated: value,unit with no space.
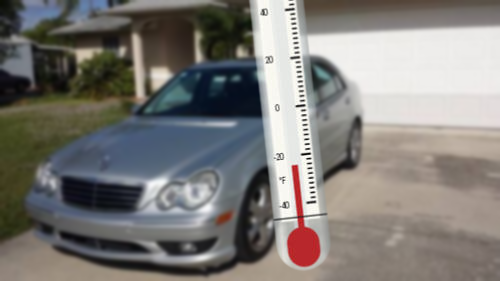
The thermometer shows -24,°F
